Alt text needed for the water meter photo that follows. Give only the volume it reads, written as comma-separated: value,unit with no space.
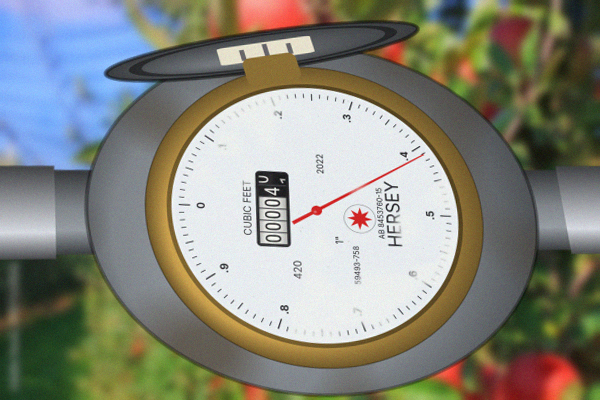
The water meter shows 40.41,ft³
